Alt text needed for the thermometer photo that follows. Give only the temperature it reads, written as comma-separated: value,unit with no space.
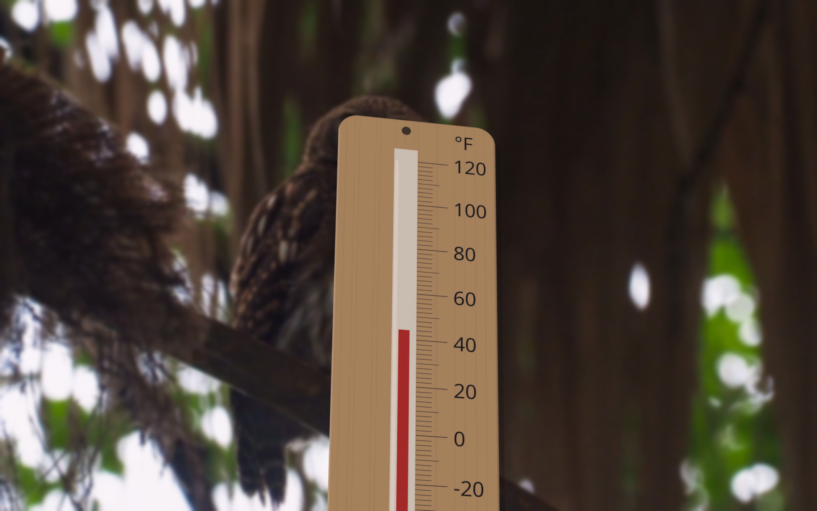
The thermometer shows 44,°F
